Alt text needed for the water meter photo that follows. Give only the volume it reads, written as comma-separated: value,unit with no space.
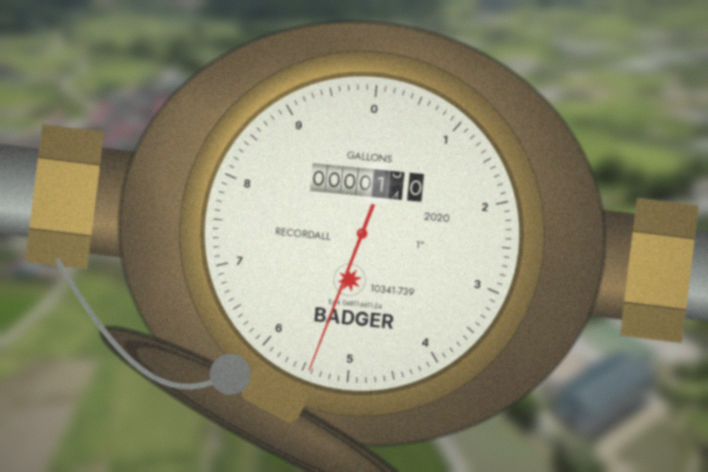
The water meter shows 135.4,gal
